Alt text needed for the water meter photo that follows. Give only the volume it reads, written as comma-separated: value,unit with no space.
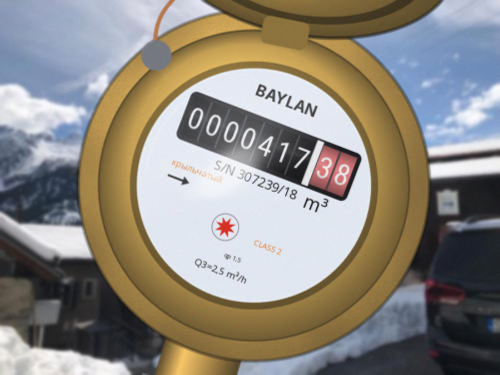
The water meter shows 417.38,m³
